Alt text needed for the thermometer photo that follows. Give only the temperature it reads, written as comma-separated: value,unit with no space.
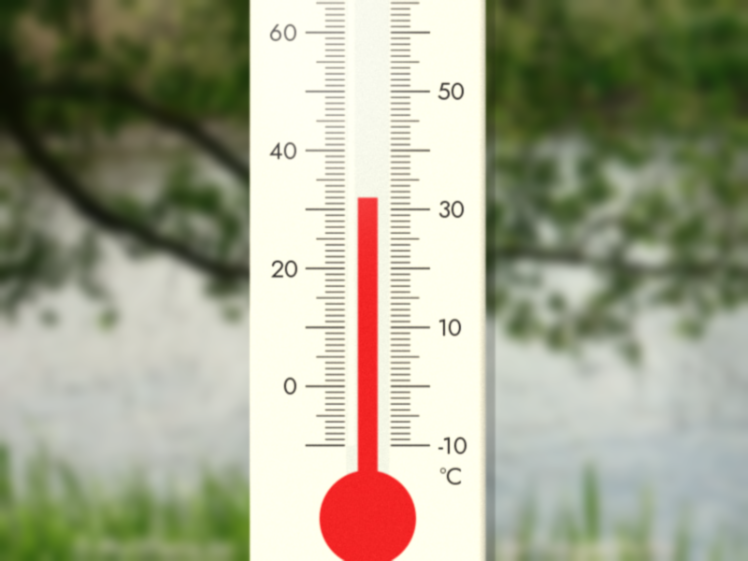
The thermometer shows 32,°C
